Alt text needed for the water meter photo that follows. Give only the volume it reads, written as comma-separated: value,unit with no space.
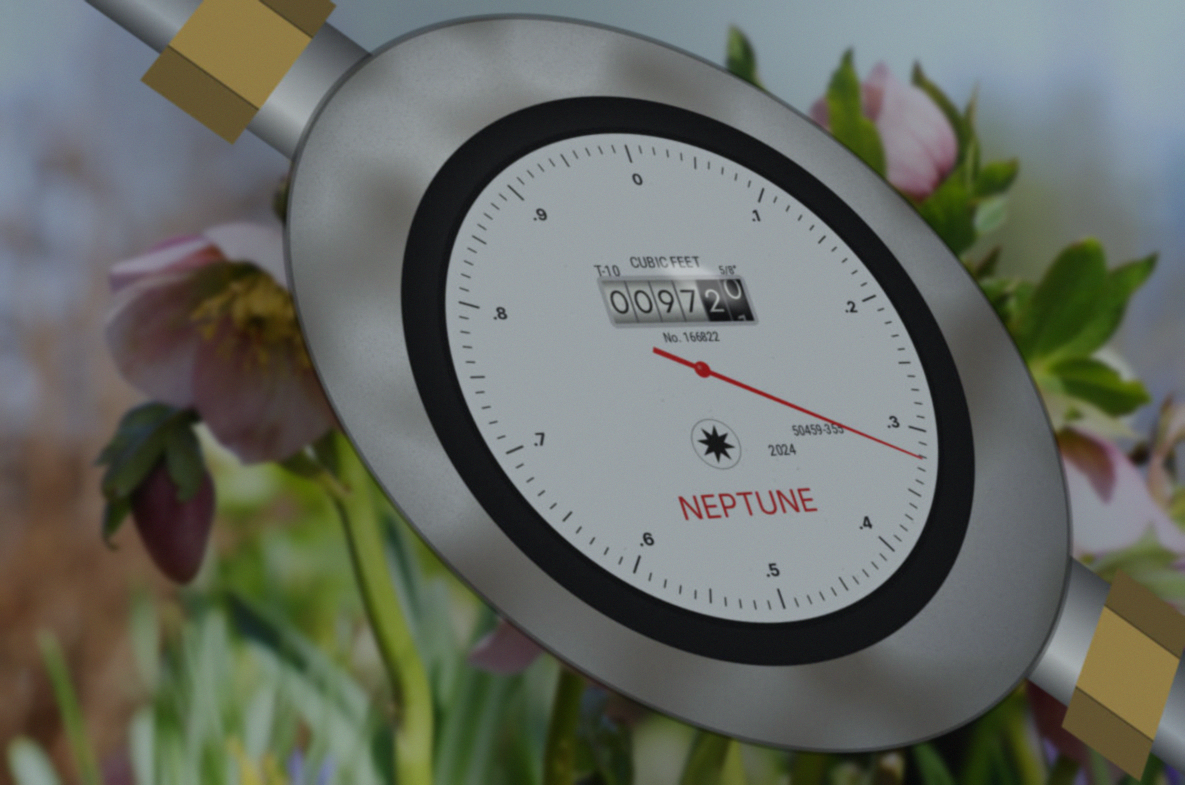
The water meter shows 9720.32,ft³
